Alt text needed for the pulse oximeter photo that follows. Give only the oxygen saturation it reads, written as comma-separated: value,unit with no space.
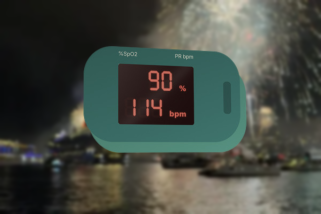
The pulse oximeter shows 90,%
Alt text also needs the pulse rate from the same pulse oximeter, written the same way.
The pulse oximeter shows 114,bpm
